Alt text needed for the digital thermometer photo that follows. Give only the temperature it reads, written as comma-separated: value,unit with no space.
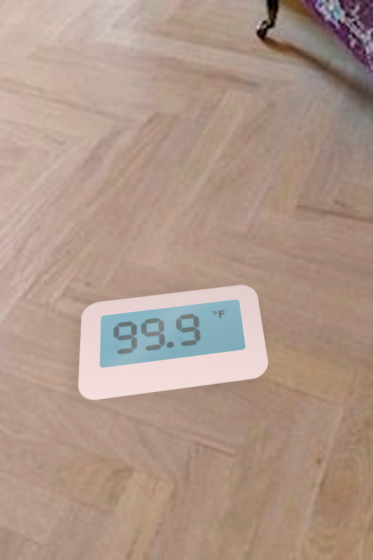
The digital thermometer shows 99.9,°F
